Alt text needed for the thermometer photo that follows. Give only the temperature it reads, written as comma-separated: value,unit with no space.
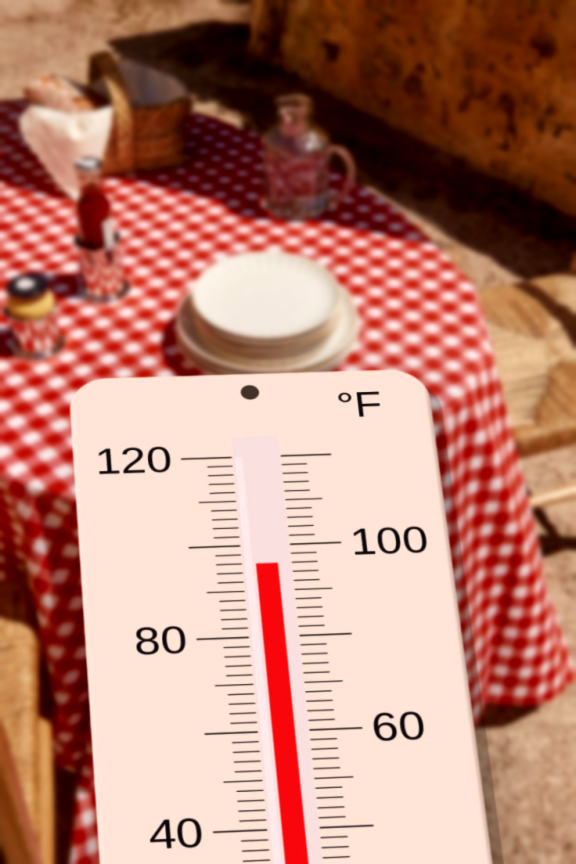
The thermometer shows 96,°F
